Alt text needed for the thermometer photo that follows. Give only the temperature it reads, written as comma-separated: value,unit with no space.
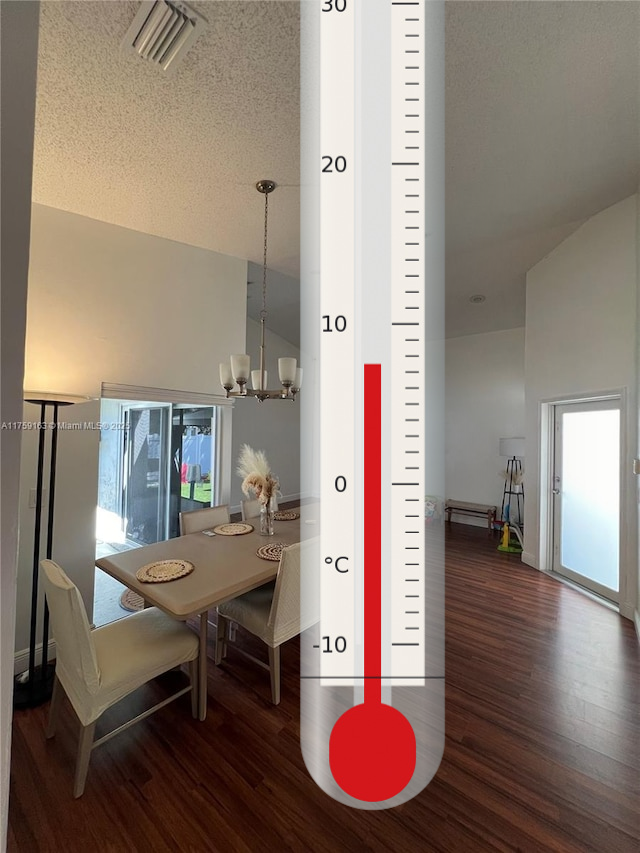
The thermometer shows 7.5,°C
